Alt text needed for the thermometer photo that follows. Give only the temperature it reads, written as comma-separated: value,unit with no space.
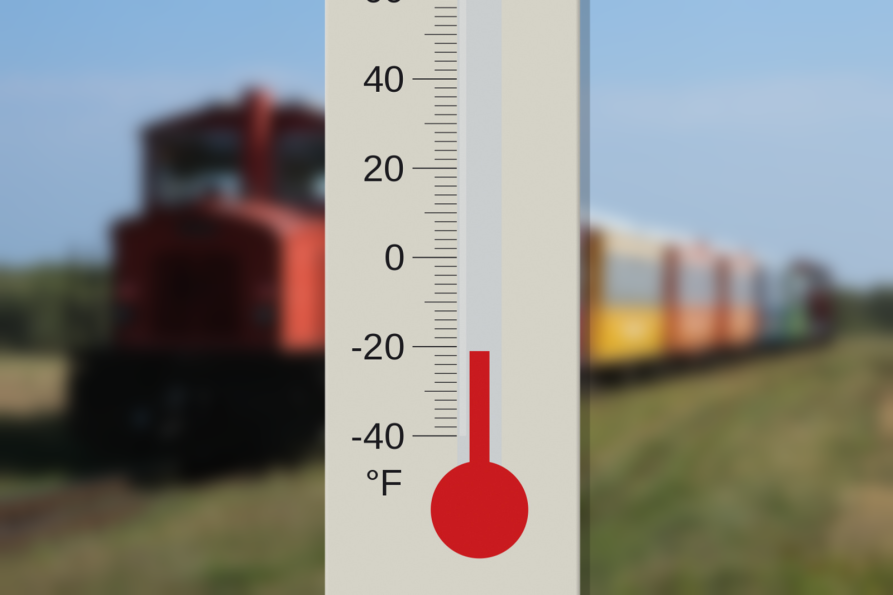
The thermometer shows -21,°F
